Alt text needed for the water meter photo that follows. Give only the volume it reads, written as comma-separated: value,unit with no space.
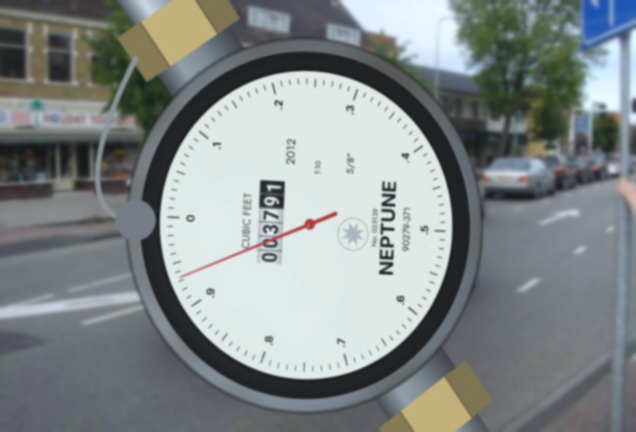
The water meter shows 3790.93,ft³
